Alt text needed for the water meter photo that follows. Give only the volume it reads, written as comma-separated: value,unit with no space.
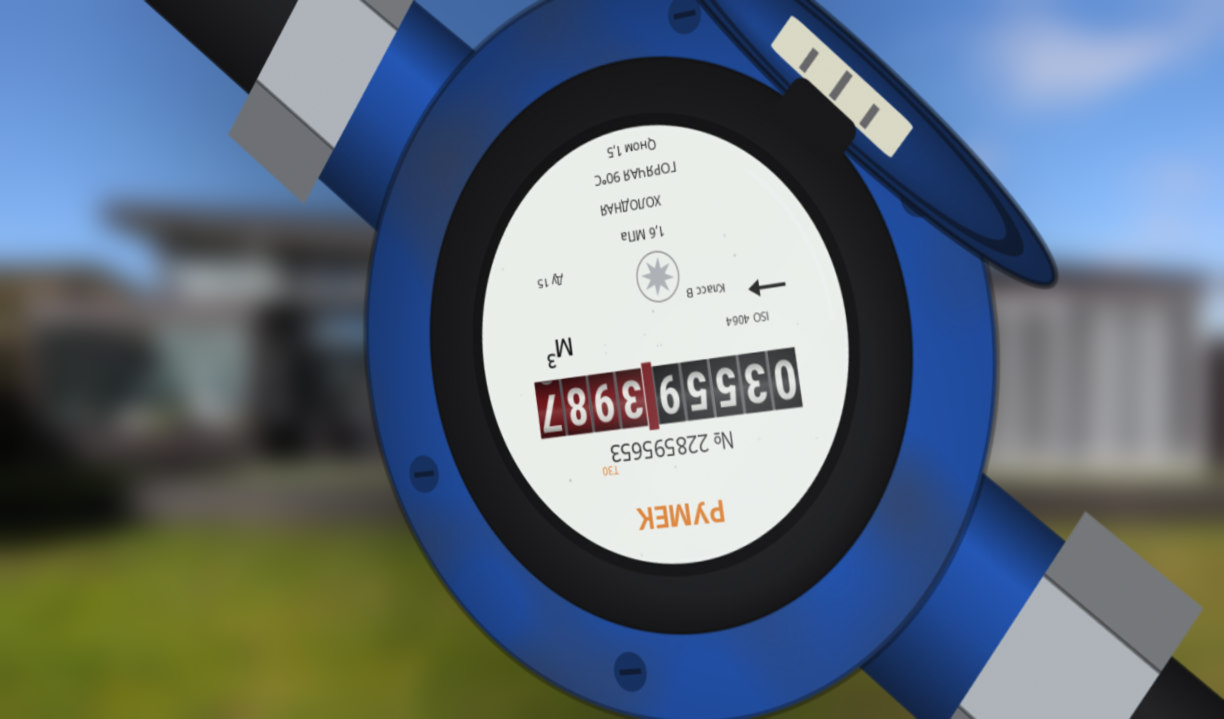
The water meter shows 3559.3987,m³
